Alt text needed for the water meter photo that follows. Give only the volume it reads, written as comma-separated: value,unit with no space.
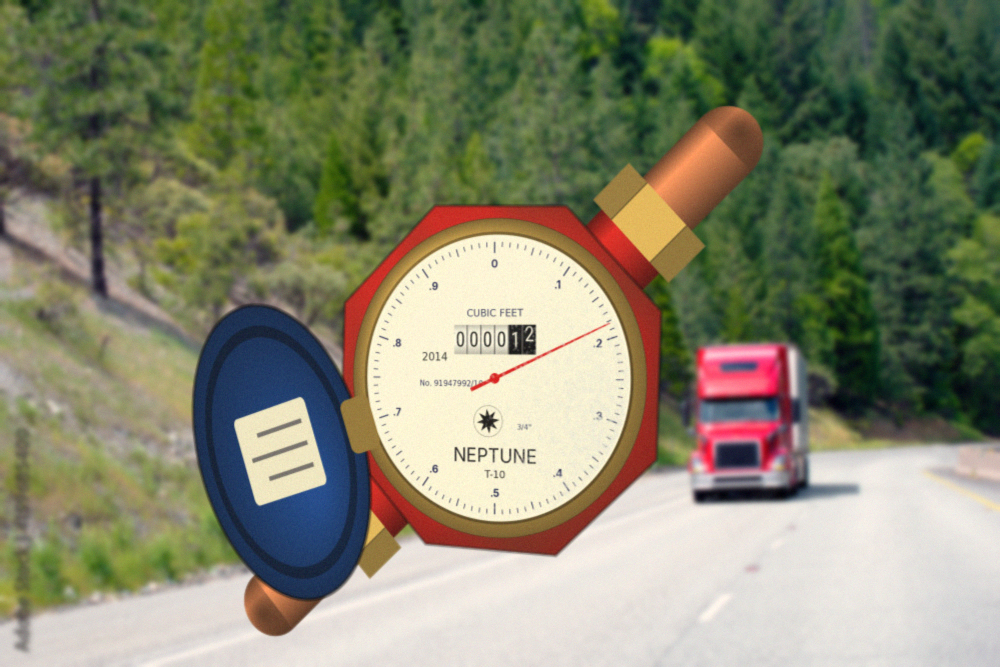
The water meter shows 12.18,ft³
